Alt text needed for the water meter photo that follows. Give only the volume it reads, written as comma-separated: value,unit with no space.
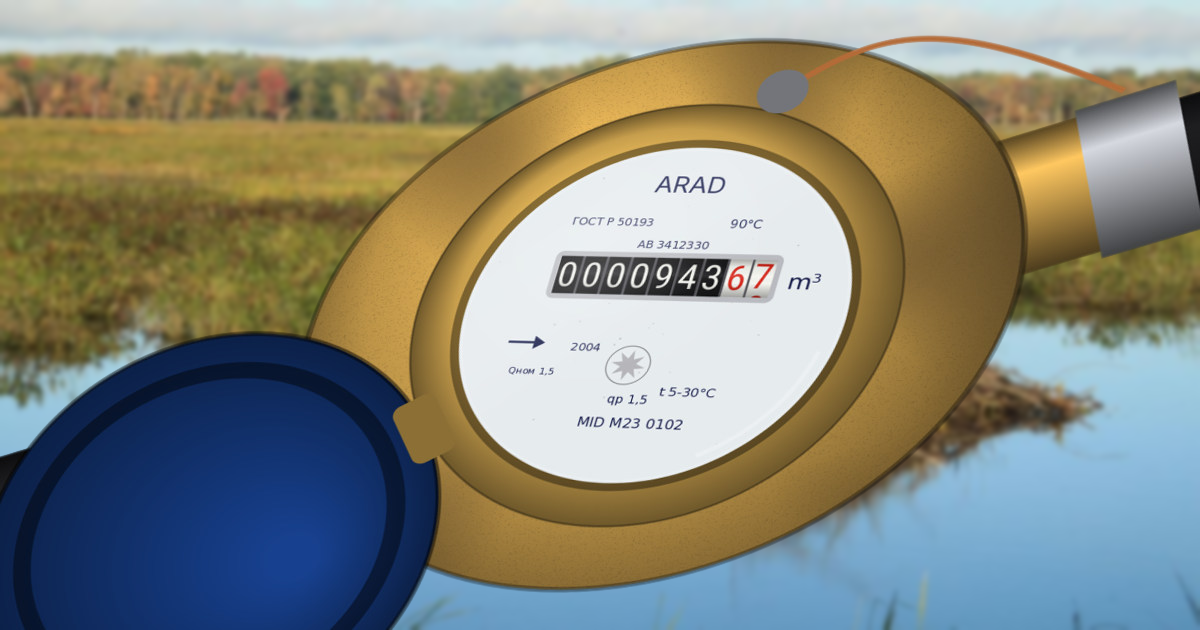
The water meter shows 943.67,m³
